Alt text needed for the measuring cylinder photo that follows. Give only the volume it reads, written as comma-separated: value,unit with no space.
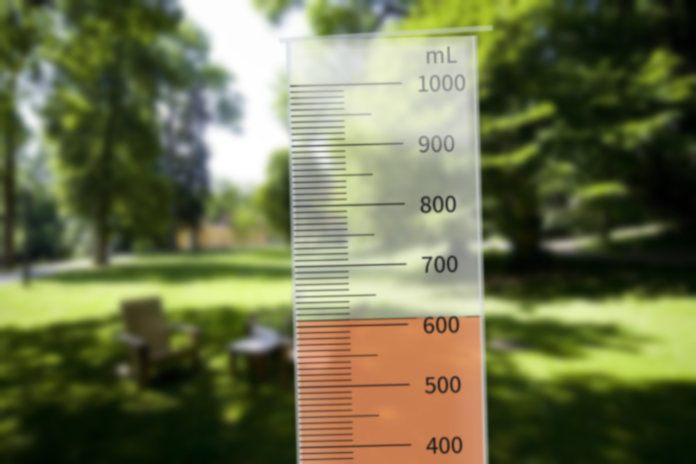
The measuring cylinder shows 610,mL
